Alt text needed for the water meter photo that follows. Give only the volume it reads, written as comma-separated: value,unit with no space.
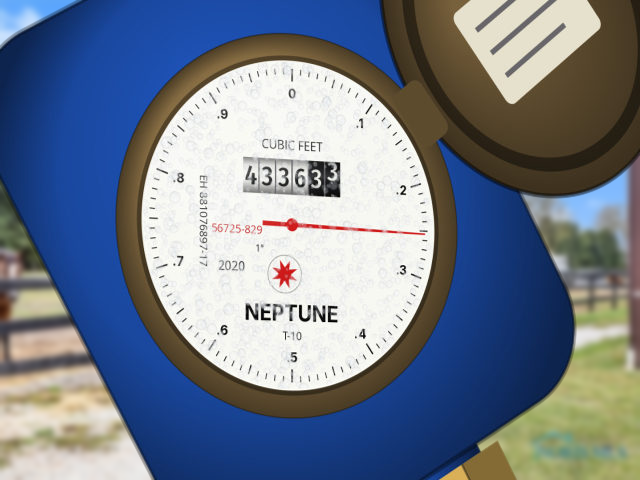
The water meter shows 433633.25,ft³
